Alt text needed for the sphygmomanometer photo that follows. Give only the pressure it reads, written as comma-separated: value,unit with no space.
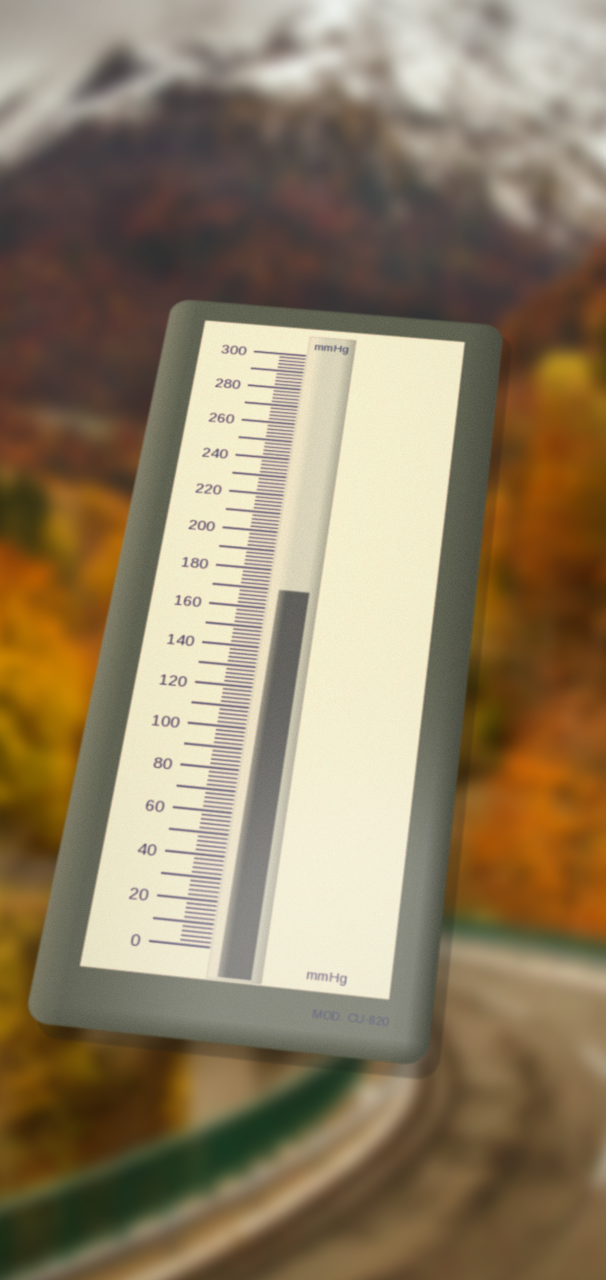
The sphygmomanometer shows 170,mmHg
